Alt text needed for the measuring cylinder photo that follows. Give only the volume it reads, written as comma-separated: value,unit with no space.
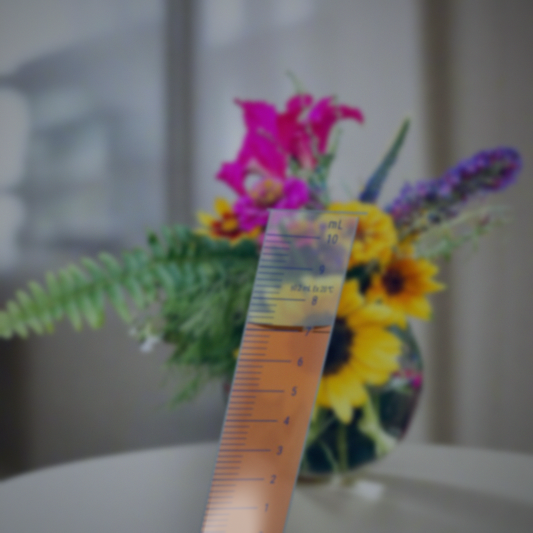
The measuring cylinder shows 7,mL
